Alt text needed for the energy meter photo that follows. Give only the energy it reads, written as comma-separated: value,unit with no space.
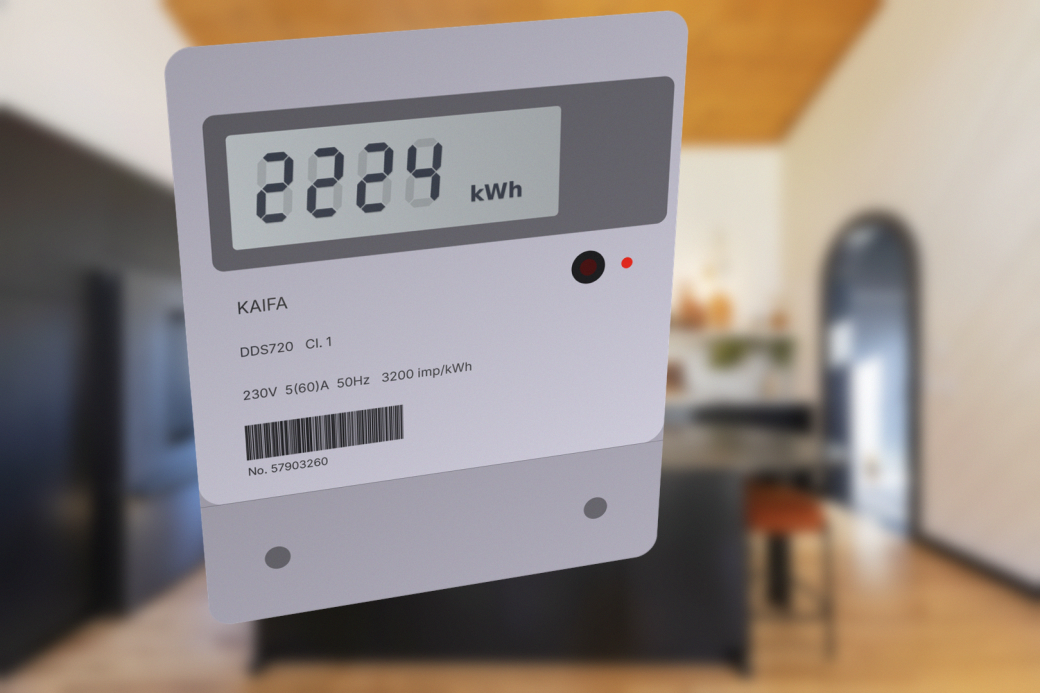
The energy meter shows 2224,kWh
